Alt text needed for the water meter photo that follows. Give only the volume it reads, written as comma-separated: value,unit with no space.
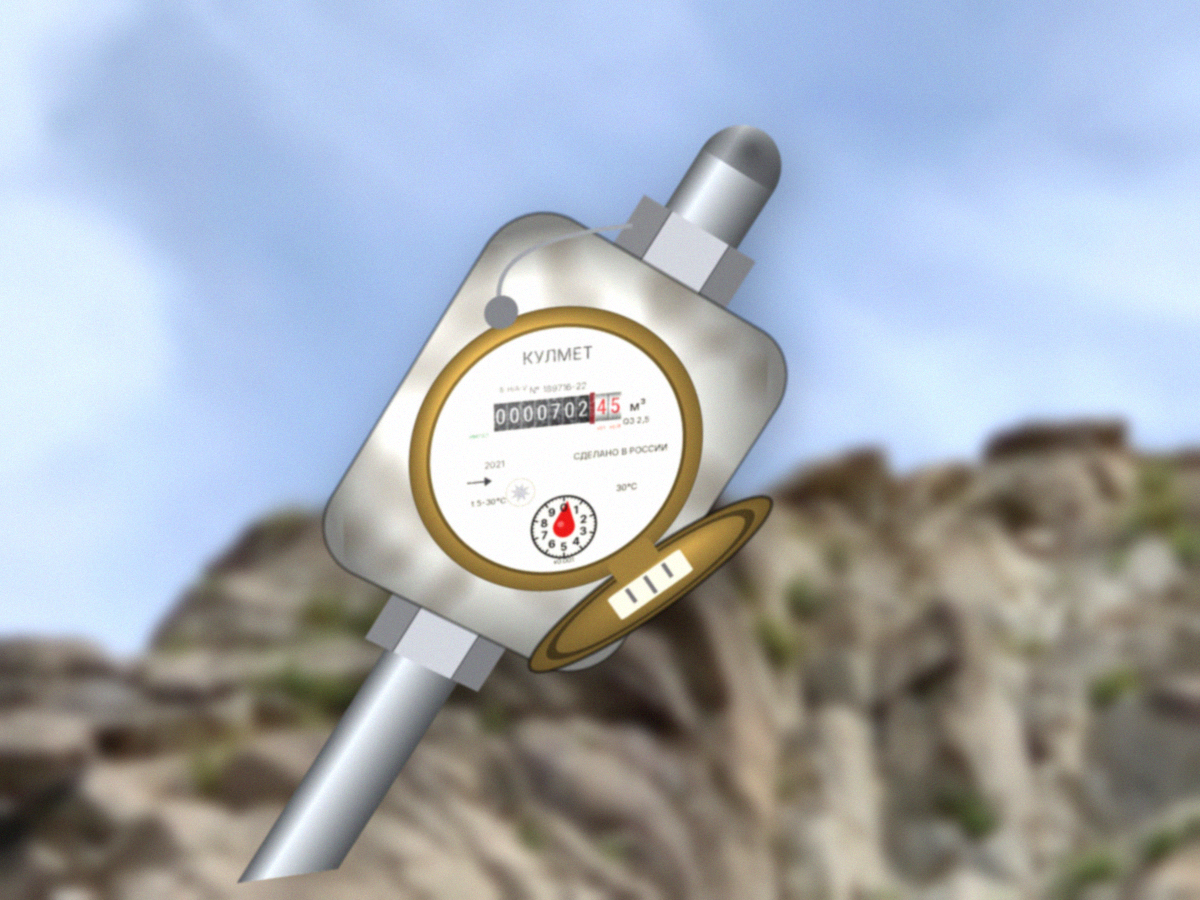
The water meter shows 702.450,m³
